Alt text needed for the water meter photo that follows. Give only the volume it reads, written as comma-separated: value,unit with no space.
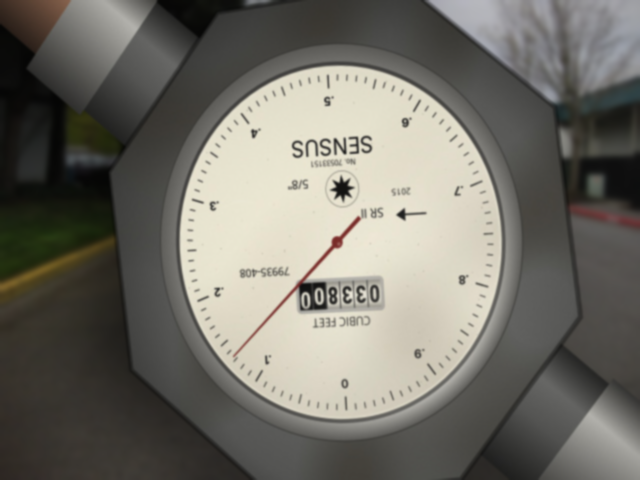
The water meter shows 33800.13,ft³
